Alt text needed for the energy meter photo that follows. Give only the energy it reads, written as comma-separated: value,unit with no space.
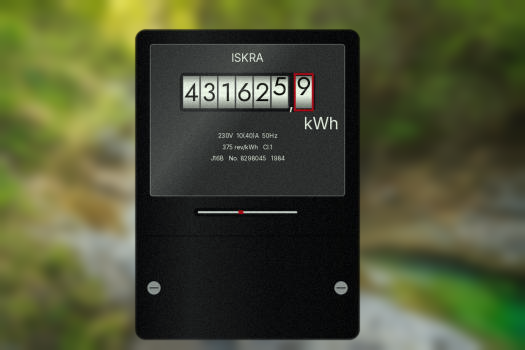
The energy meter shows 431625.9,kWh
